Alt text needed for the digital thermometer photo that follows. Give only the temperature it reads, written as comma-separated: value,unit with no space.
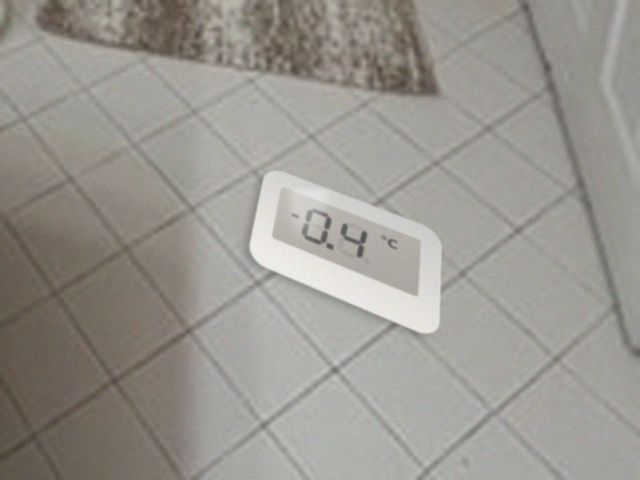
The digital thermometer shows -0.4,°C
